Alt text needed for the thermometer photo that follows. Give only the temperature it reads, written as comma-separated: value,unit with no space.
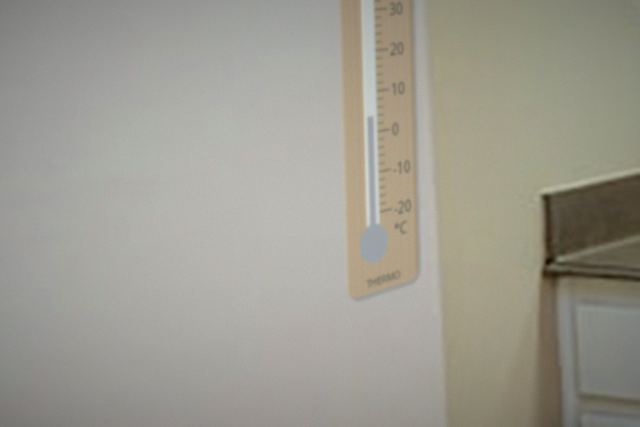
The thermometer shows 4,°C
